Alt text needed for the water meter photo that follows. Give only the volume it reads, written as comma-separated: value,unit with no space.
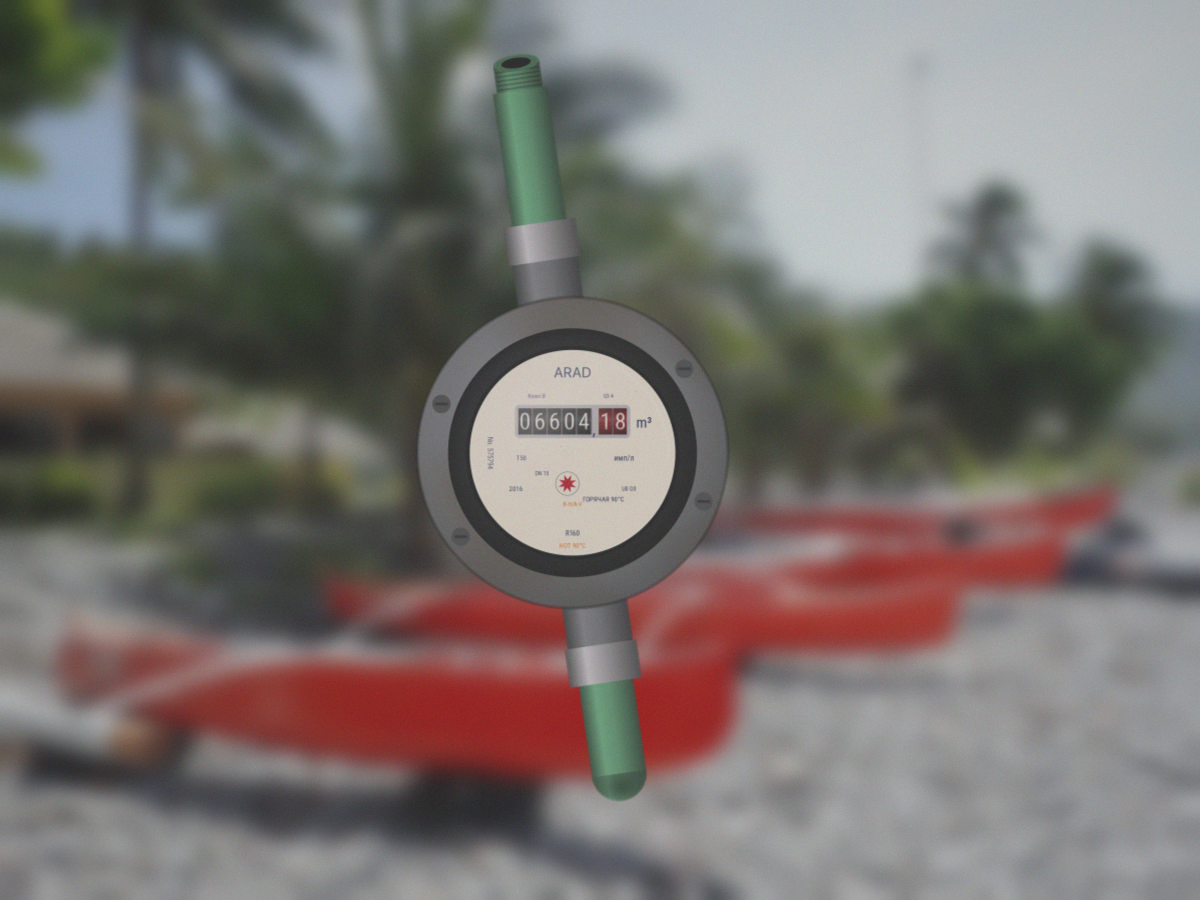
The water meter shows 6604.18,m³
